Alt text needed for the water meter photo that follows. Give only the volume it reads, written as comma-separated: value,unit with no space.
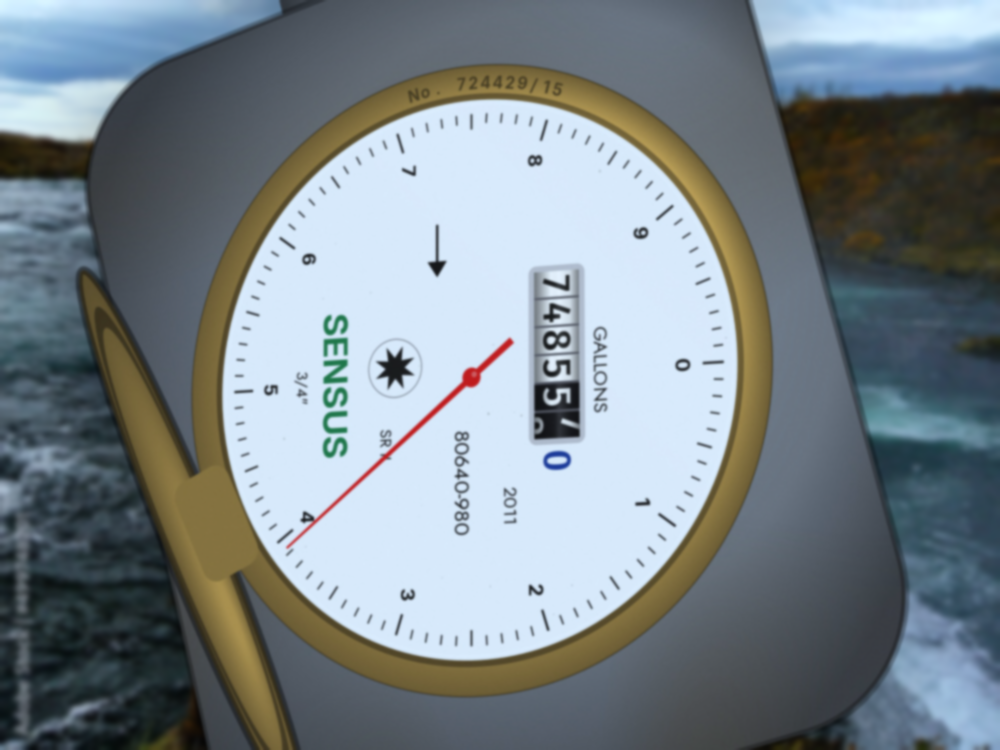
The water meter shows 7485573.9,gal
